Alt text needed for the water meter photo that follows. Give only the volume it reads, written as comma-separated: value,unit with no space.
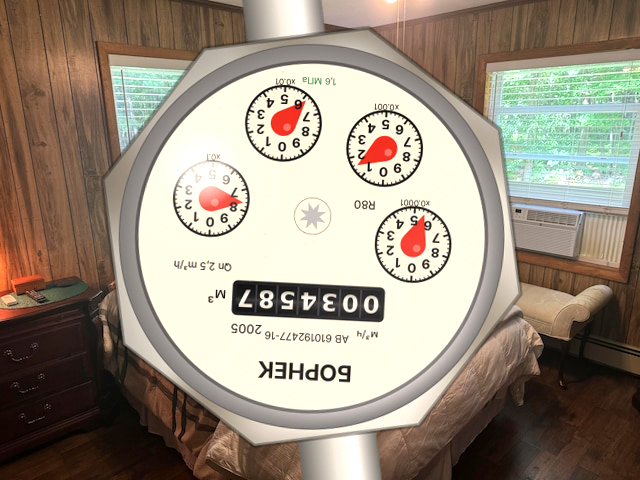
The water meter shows 34587.7615,m³
